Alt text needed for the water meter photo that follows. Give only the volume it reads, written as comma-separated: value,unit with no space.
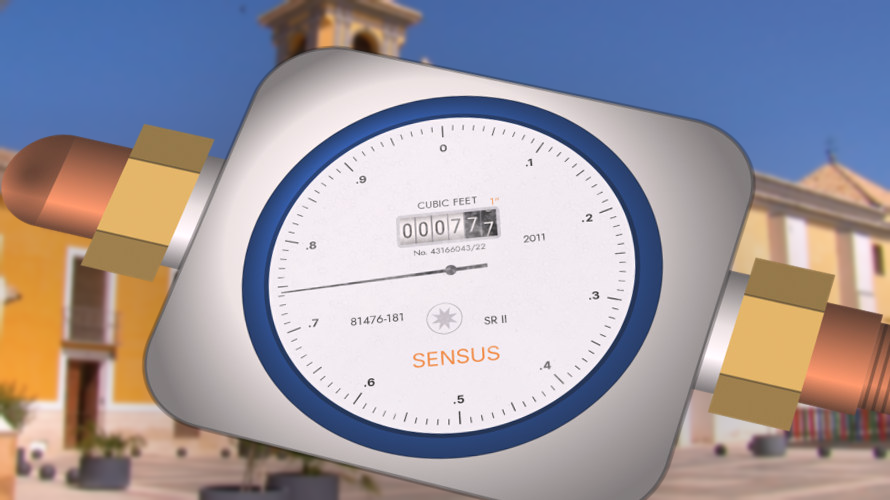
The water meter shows 776.74,ft³
